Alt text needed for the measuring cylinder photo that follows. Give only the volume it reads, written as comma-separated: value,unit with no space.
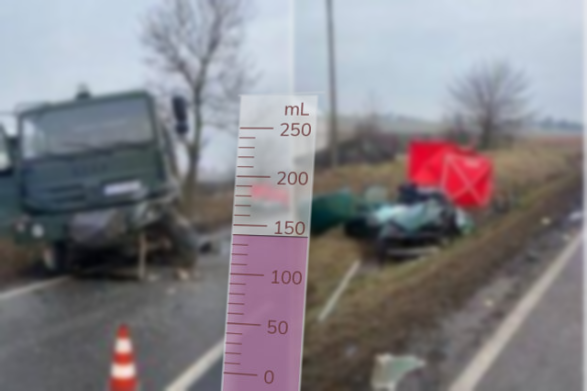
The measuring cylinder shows 140,mL
